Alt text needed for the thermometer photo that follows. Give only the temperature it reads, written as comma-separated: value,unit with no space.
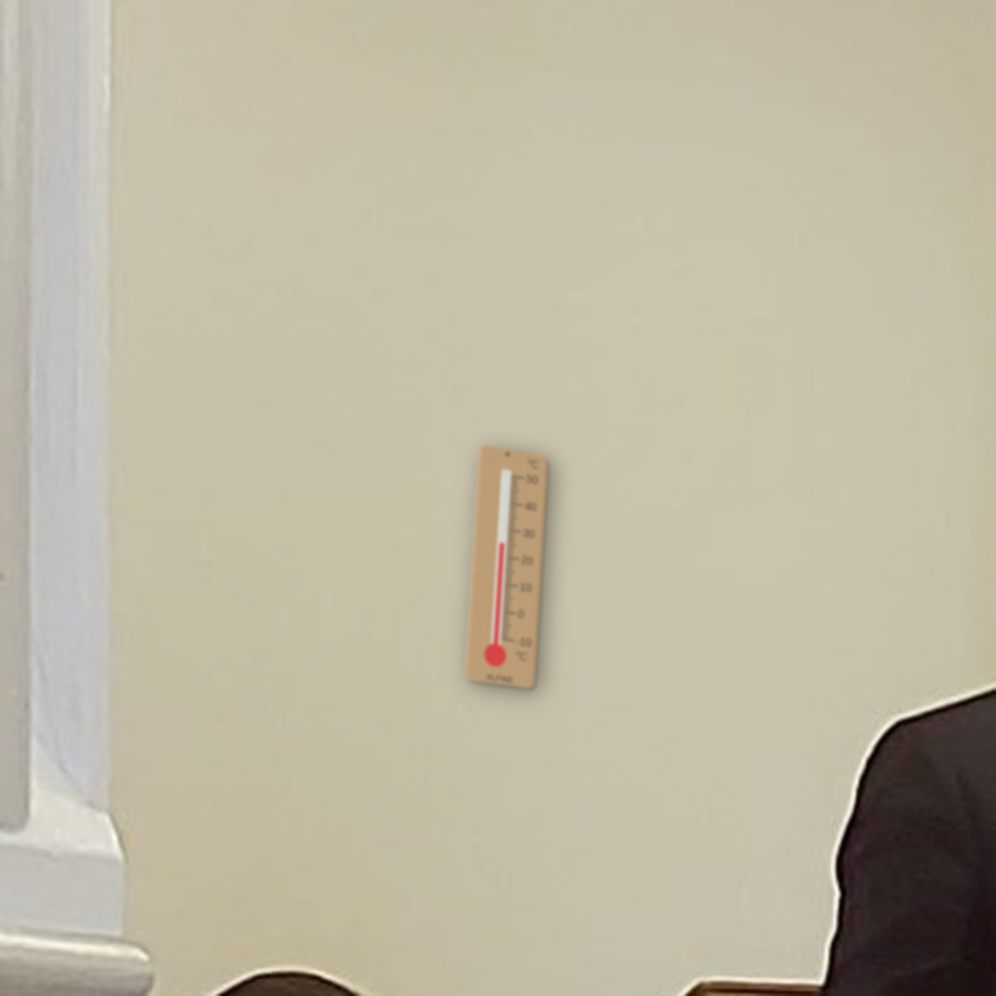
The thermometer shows 25,°C
